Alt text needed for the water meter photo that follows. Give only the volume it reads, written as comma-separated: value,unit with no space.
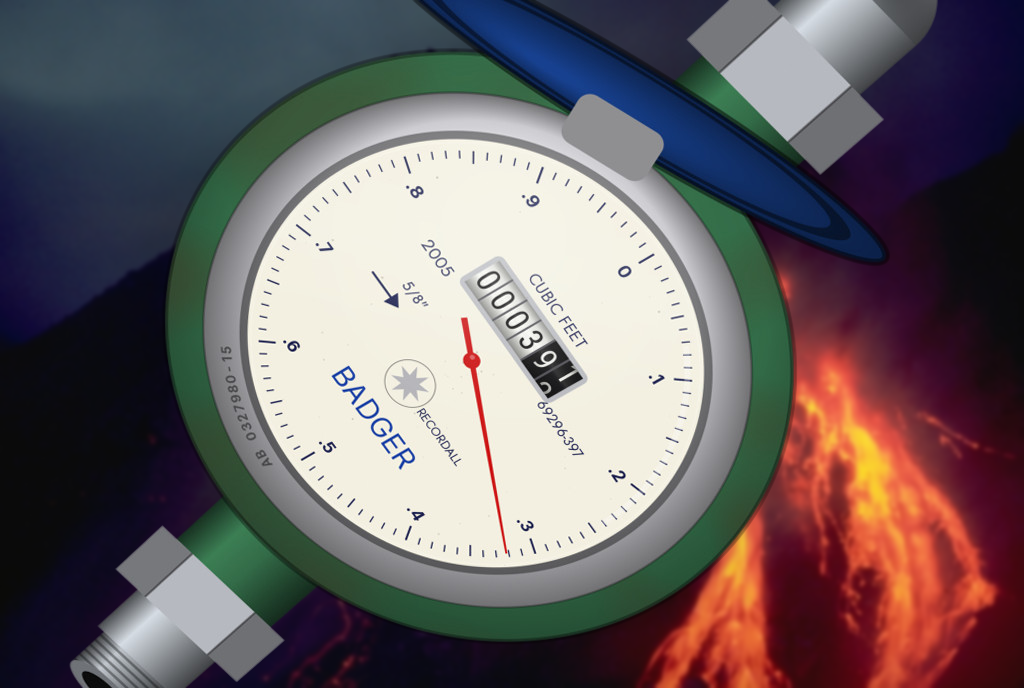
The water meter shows 391.32,ft³
